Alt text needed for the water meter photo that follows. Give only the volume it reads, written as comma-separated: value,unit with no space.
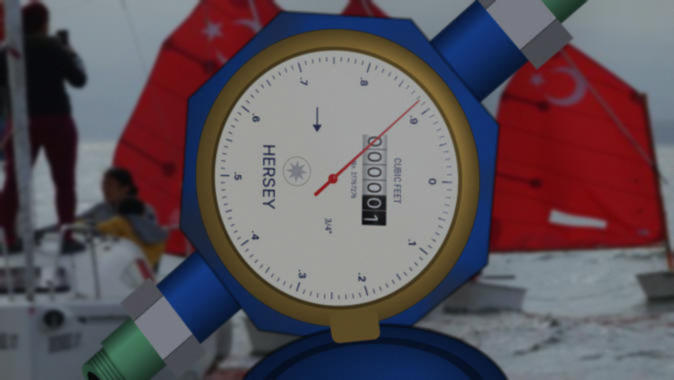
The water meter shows 0.88,ft³
